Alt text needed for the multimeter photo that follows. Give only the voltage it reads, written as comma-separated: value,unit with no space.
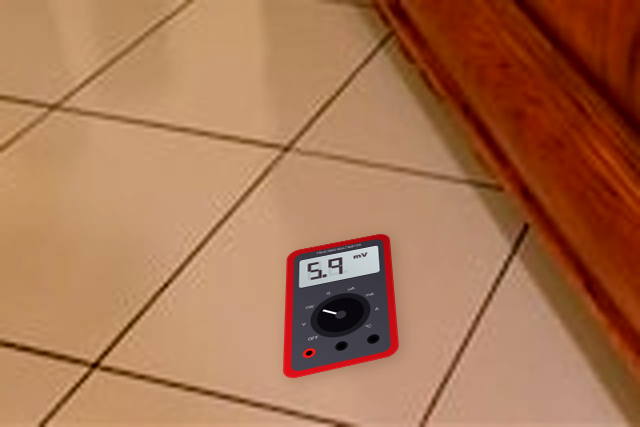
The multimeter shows 5.9,mV
